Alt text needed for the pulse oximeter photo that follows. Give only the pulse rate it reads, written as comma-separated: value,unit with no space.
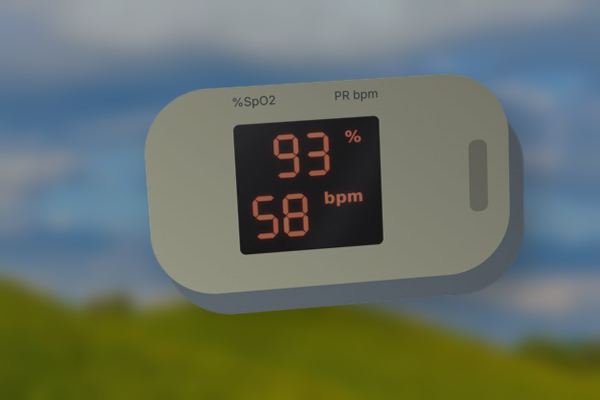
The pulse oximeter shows 58,bpm
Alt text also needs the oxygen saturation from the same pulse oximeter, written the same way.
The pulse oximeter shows 93,%
